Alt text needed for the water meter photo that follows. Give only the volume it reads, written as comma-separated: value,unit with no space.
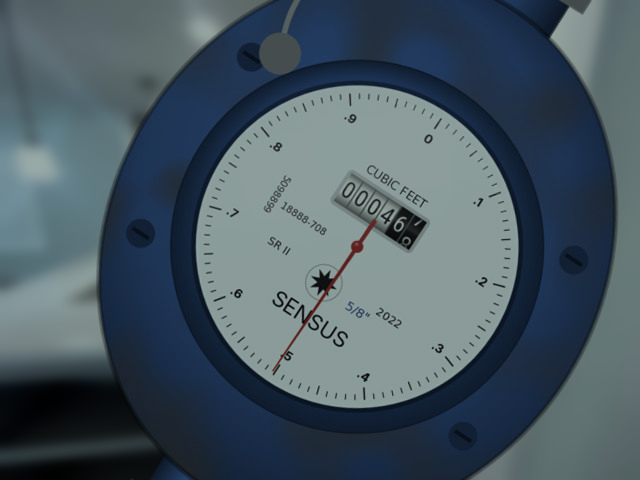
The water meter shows 467.50,ft³
